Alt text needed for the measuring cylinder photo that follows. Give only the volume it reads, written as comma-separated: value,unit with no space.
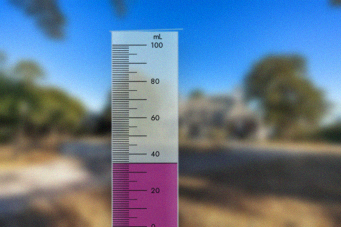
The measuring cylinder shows 35,mL
